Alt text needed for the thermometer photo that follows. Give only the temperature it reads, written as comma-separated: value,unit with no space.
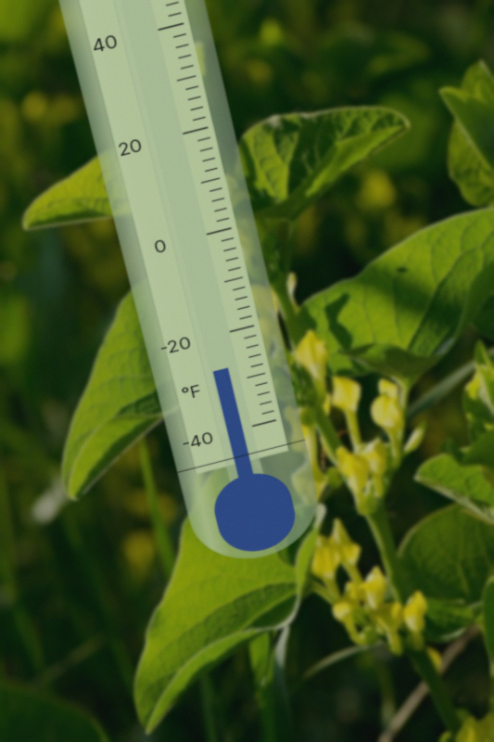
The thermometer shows -27,°F
